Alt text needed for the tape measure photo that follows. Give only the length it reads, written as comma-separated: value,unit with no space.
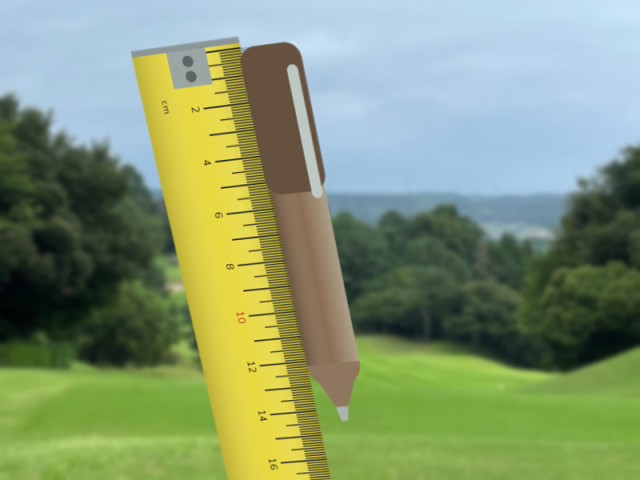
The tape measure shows 14.5,cm
